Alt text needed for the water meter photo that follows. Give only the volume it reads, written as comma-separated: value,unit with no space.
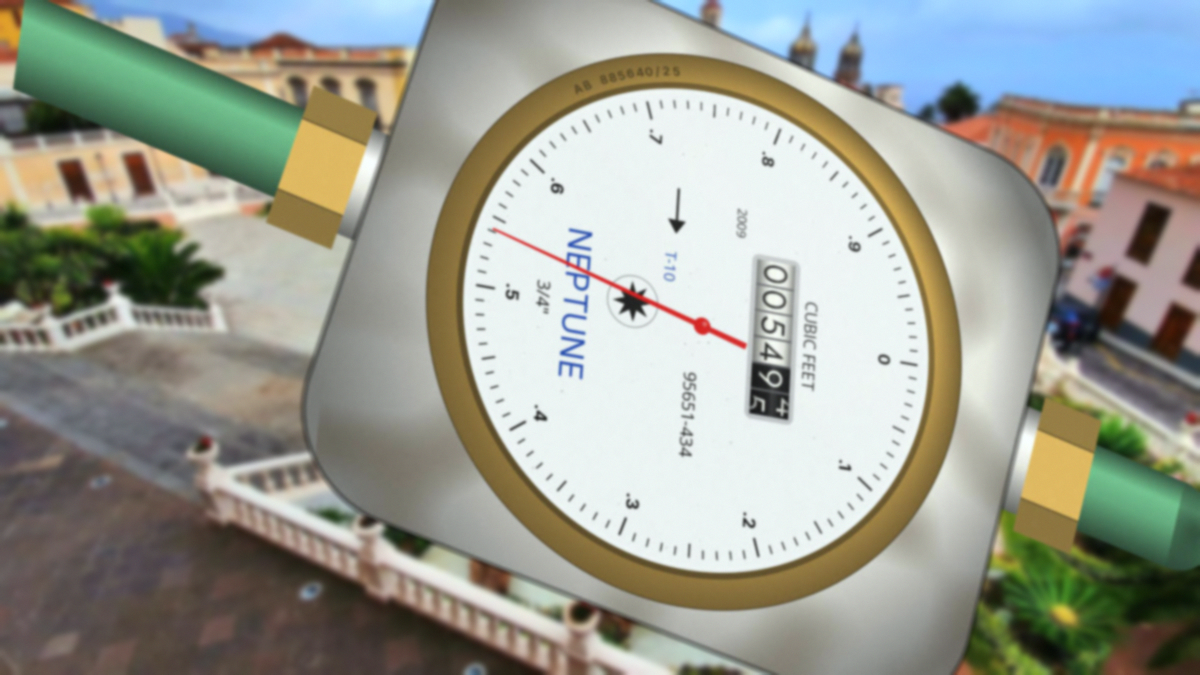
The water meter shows 5494.54,ft³
